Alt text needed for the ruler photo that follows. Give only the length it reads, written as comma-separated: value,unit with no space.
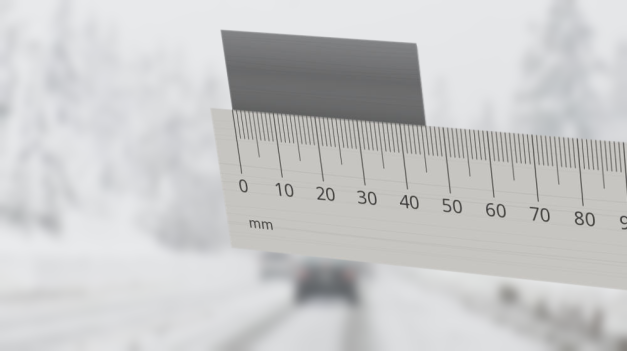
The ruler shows 46,mm
